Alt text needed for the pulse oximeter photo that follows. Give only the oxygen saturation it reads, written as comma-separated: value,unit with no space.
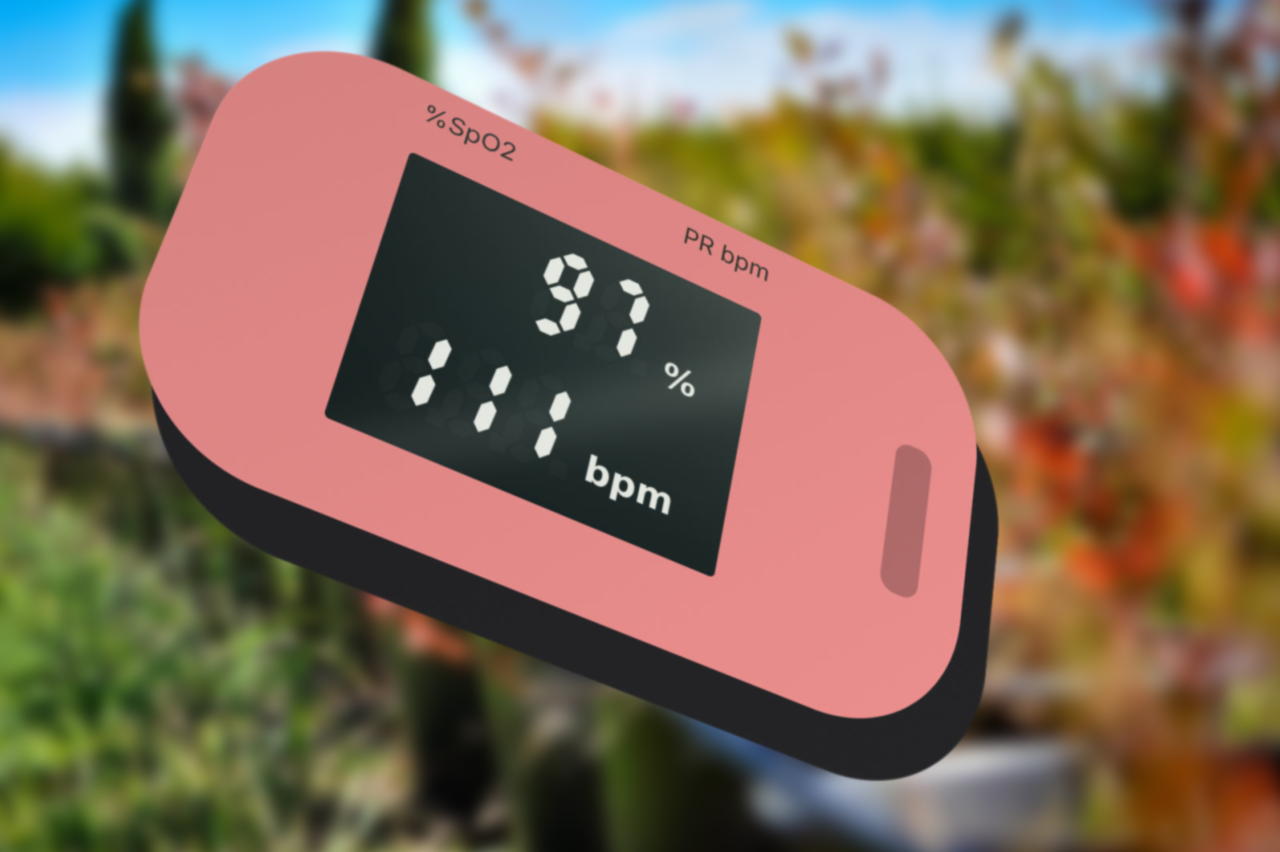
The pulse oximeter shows 97,%
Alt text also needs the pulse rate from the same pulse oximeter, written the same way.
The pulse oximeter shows 111,bpm
